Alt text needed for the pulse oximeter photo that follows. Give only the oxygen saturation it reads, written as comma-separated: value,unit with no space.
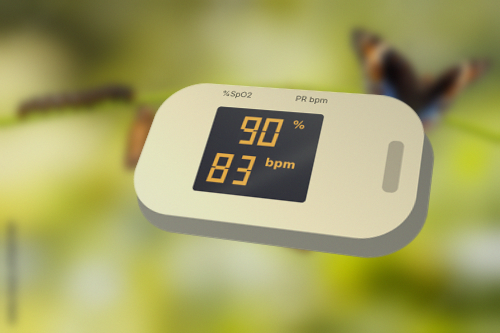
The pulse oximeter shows 90,%
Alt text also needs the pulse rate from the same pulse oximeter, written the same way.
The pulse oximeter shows 83,bpm
